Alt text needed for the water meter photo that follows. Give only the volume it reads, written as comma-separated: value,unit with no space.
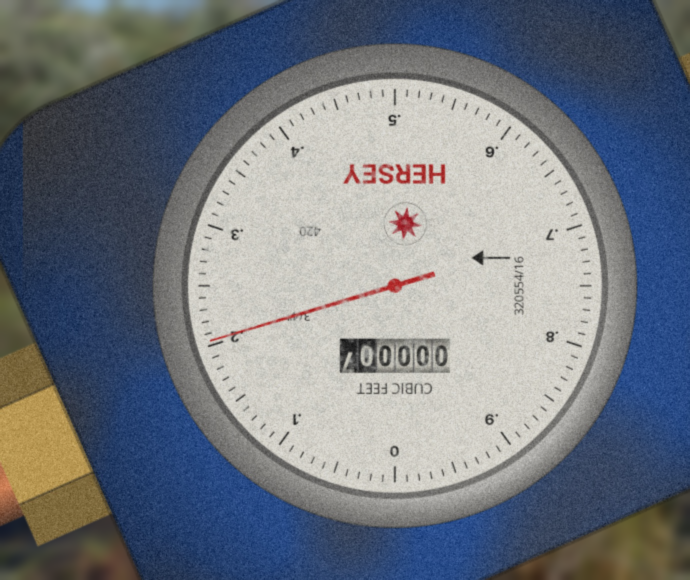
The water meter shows 7.20,ft³
